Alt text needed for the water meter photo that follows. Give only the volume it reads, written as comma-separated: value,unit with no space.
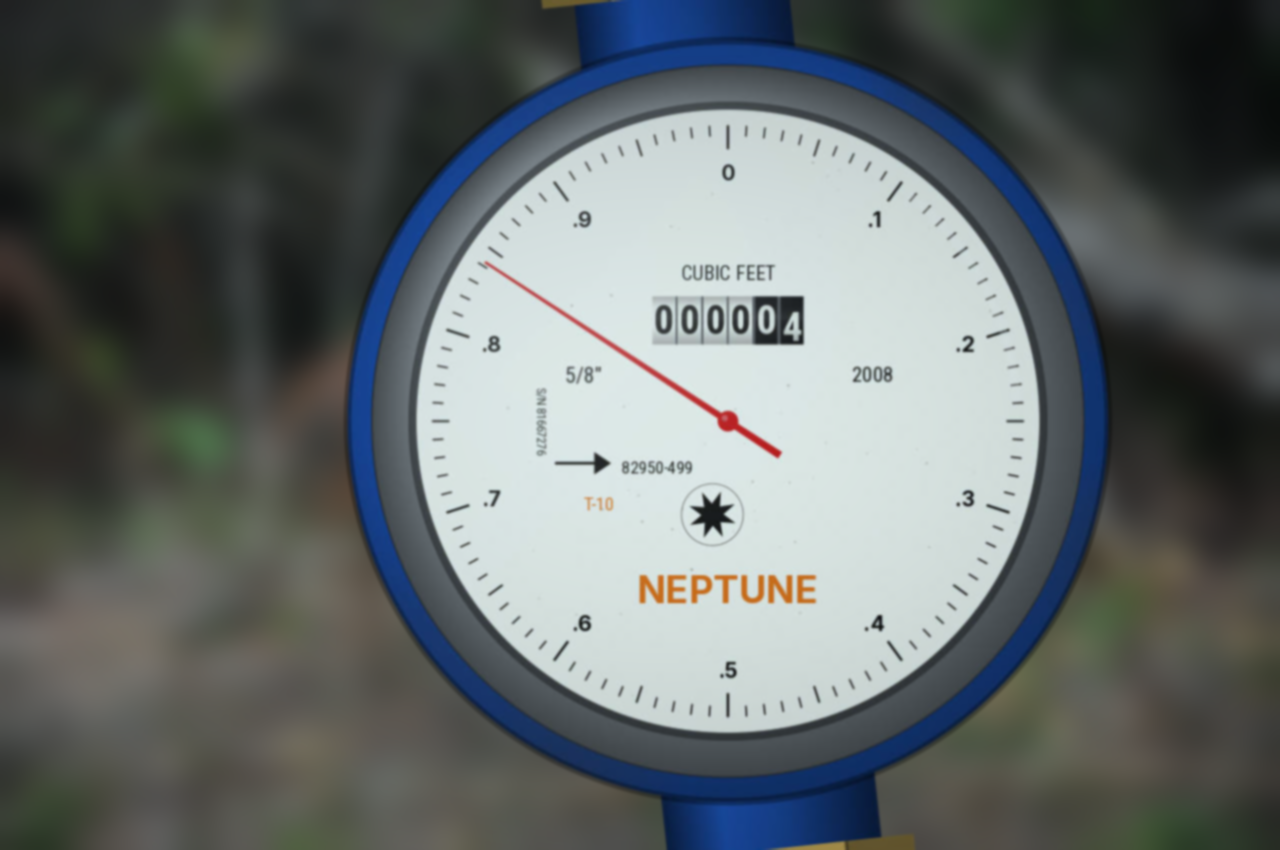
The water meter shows 3.84,ft³
